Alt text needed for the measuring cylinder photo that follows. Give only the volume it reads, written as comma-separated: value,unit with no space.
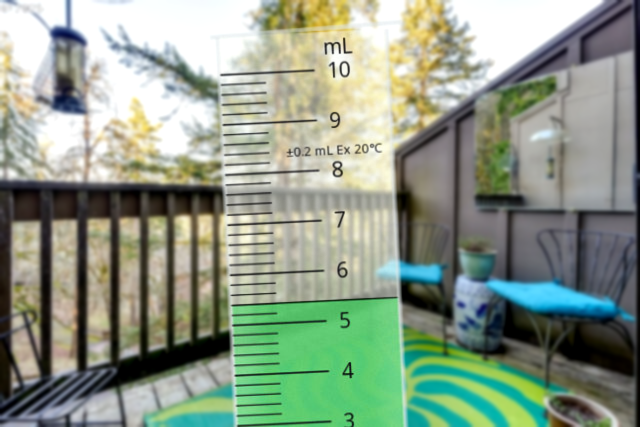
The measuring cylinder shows 5.4,mL
